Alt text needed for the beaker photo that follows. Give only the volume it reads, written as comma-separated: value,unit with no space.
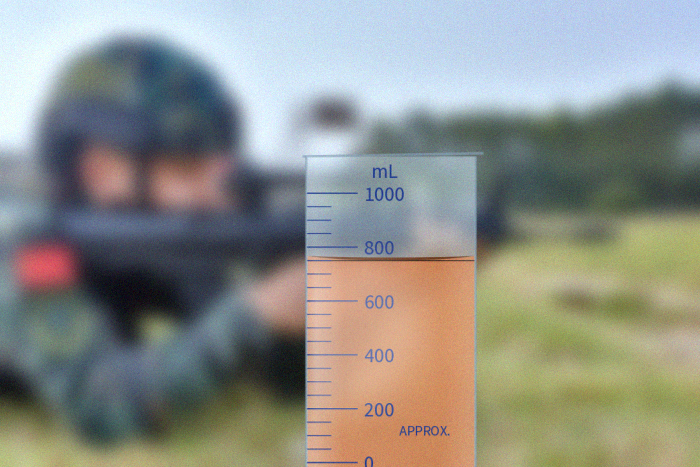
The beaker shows 750,mL
